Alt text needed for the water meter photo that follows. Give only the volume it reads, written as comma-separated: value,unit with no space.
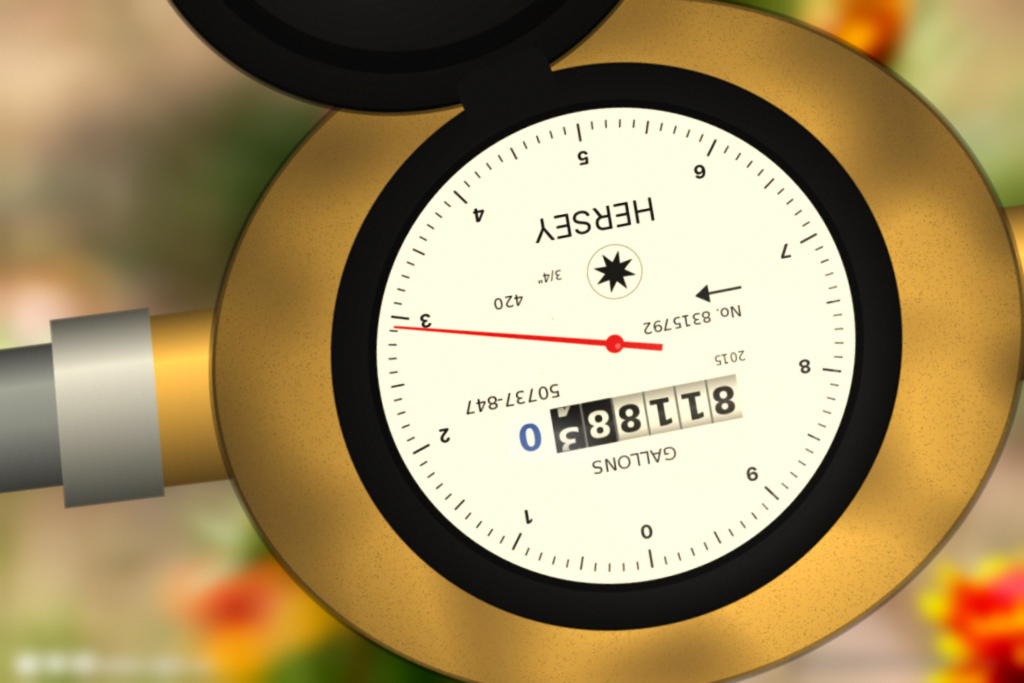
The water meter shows 8118832.9,gal
